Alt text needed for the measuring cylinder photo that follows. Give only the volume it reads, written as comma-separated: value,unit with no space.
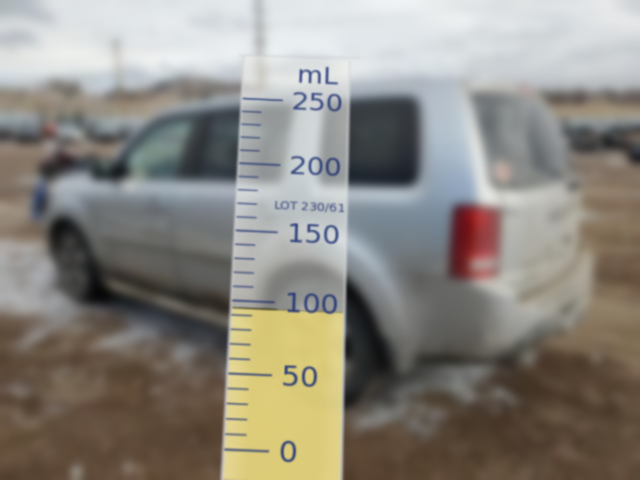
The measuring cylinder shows 95,mL
